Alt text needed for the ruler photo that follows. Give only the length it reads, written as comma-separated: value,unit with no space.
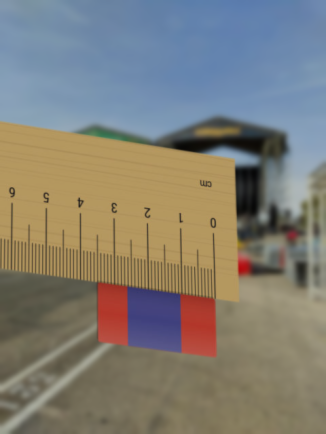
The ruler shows 3.5,cm
